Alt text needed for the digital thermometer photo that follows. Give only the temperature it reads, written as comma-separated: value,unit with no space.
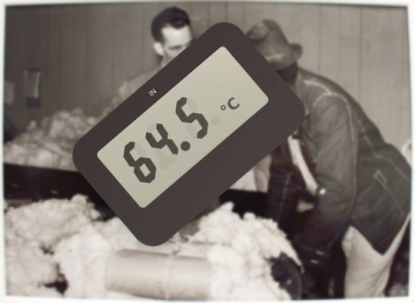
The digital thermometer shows 64.5,°C
